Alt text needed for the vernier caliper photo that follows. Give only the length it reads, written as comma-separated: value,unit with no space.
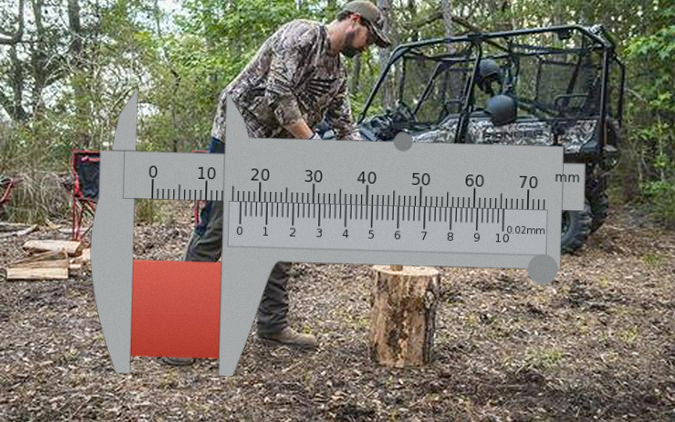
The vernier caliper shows 16.5,mm
